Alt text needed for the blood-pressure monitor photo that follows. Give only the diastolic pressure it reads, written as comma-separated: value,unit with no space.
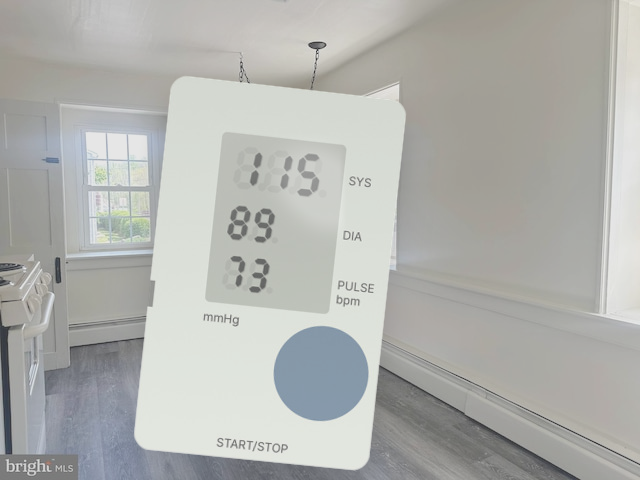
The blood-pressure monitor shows 89,mmHg
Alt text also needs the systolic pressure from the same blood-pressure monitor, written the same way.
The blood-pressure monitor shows 115,mmHg
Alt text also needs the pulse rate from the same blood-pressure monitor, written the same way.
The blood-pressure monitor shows 73,bpm
